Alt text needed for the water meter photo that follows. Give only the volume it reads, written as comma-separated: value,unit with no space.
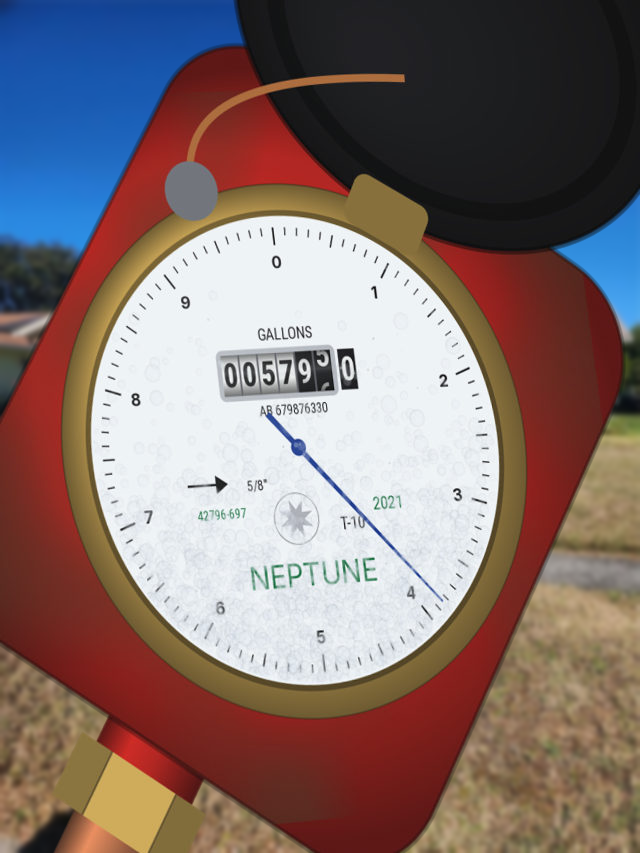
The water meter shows 57953.8,gal
